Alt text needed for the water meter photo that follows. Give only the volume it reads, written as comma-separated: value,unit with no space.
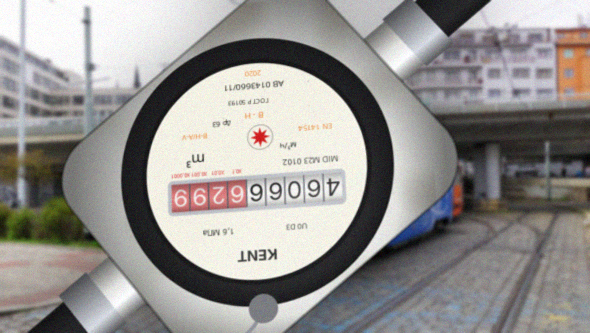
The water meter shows 46066.6299,m³
